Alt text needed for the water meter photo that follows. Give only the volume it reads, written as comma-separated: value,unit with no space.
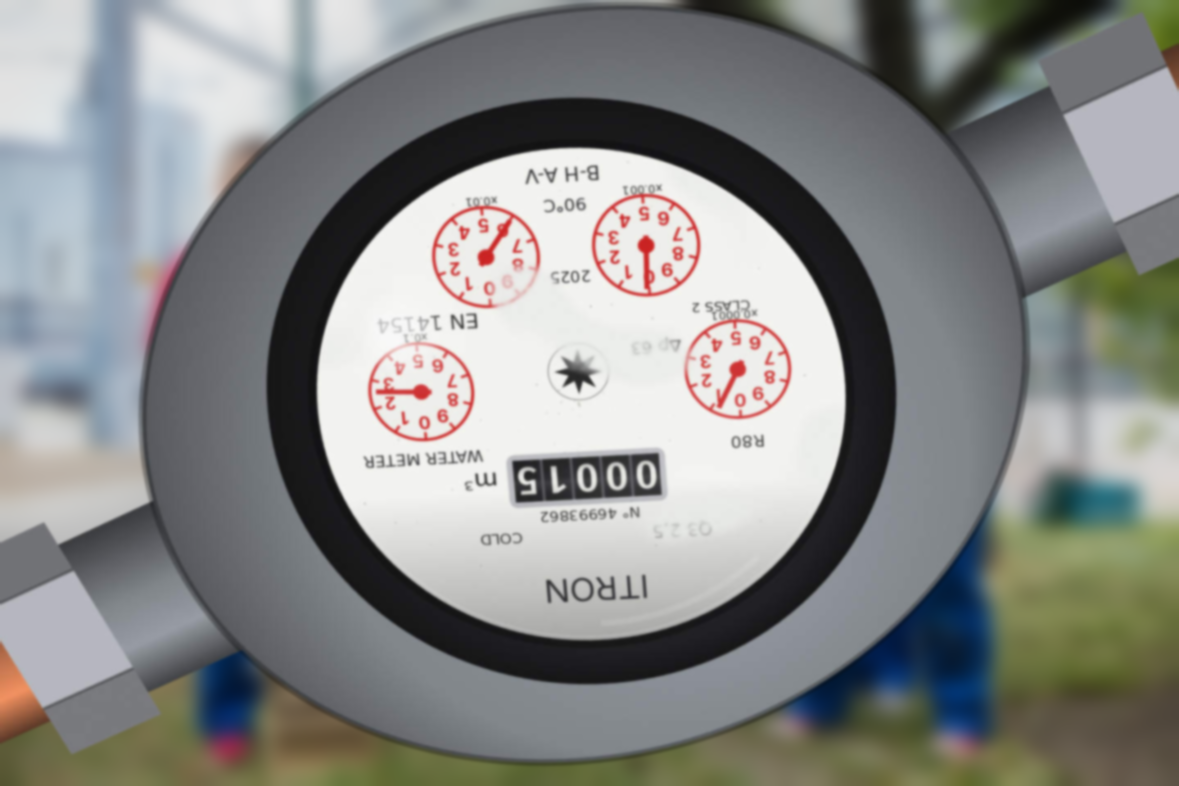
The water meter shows 15.2600,m³
